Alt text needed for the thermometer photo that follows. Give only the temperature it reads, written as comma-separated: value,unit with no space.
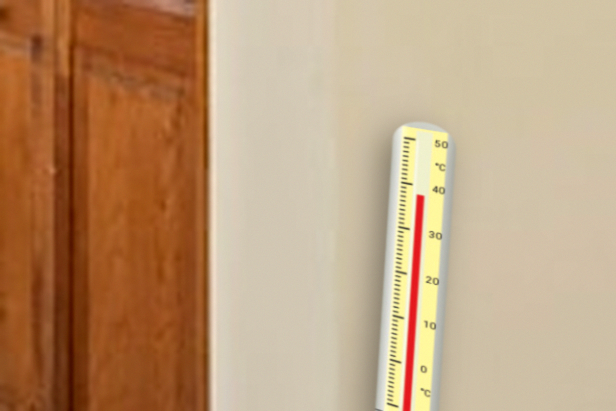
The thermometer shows 38,°C
